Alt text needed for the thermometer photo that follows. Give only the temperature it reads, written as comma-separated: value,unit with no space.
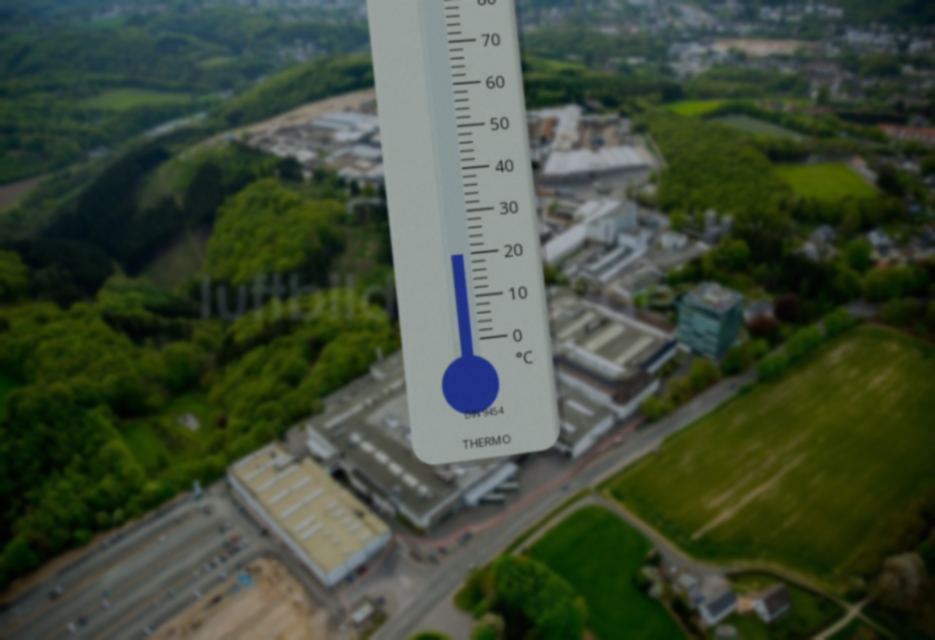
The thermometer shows 20,°C
